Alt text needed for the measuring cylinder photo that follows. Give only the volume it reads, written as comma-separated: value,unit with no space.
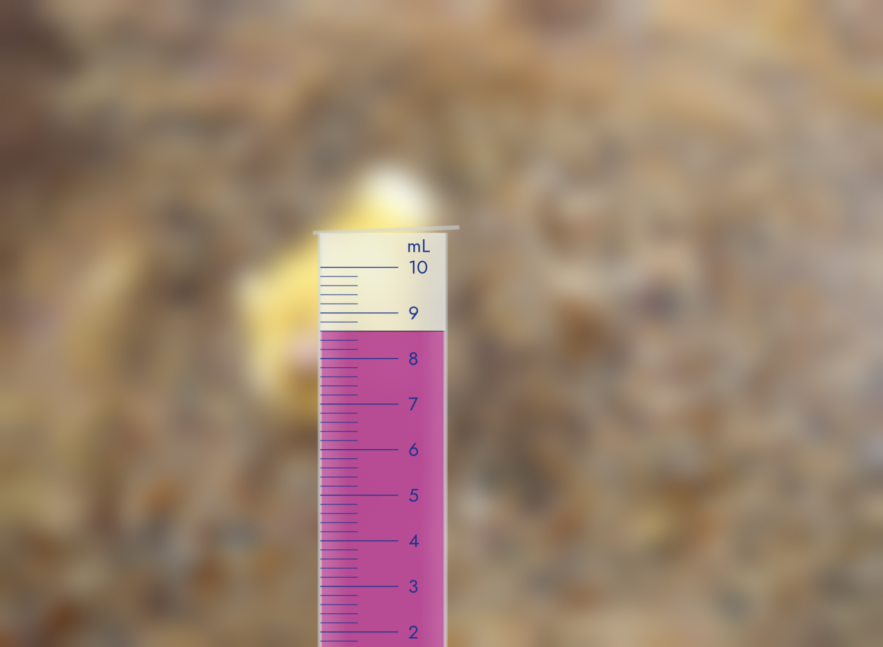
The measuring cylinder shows 8.6,mL
